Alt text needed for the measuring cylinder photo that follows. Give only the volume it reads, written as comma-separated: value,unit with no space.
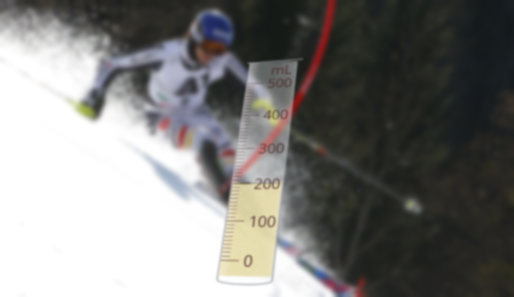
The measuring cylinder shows 200,mL
